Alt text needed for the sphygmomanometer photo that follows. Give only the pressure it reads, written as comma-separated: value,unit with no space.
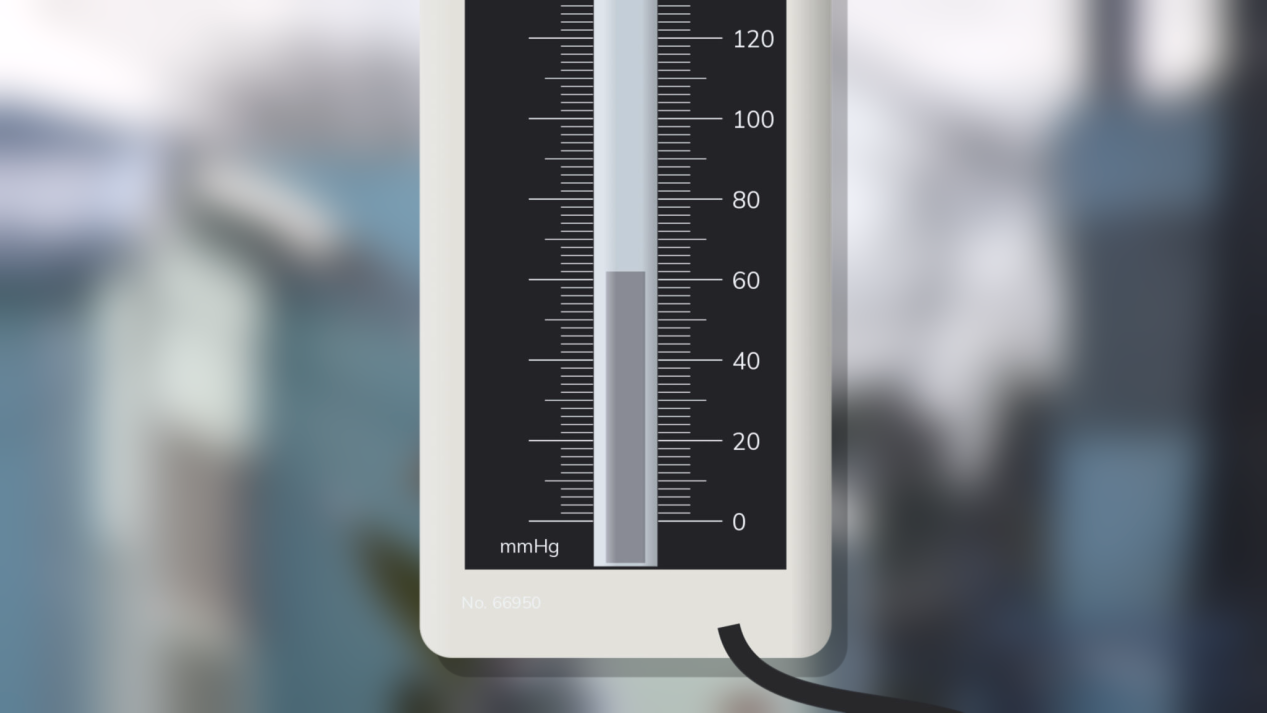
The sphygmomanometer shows 62,mmHg
